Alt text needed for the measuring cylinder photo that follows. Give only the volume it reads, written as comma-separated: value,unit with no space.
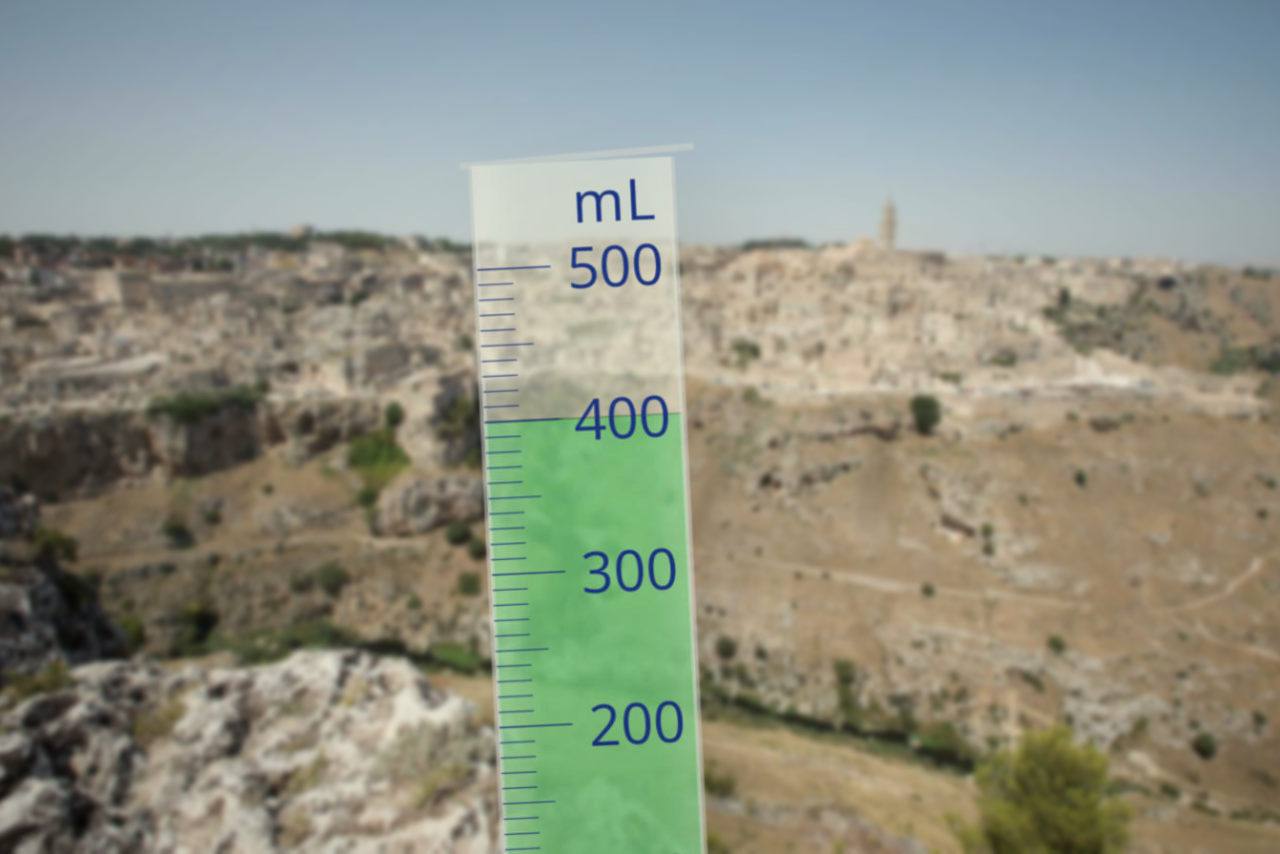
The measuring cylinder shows 400,mL
